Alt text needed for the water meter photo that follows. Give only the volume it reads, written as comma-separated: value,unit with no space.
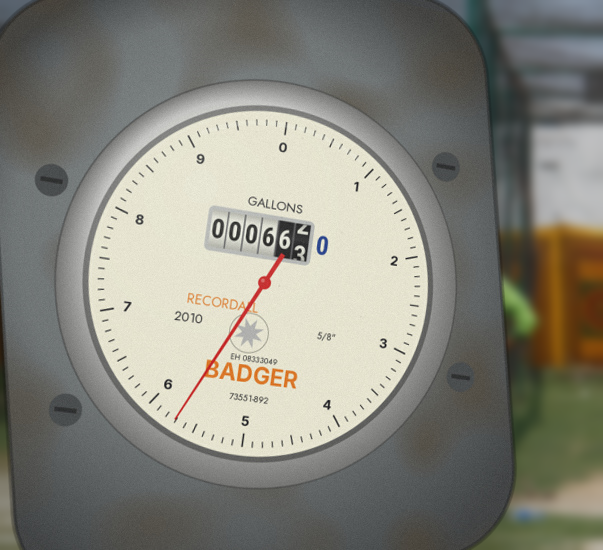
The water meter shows 6625.7,gal
